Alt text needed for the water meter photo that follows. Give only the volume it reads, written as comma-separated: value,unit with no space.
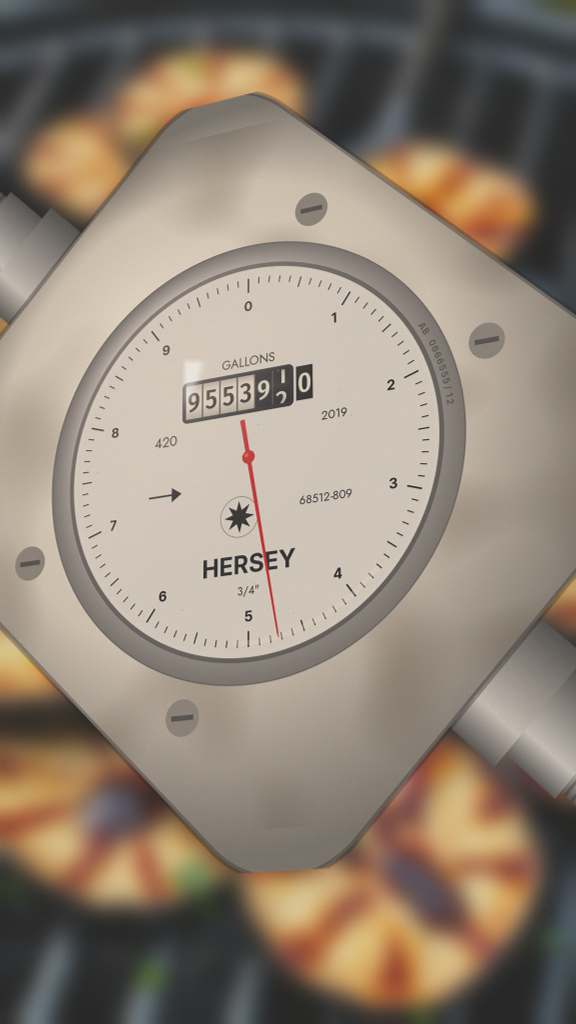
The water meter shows 9553914.7,gal
